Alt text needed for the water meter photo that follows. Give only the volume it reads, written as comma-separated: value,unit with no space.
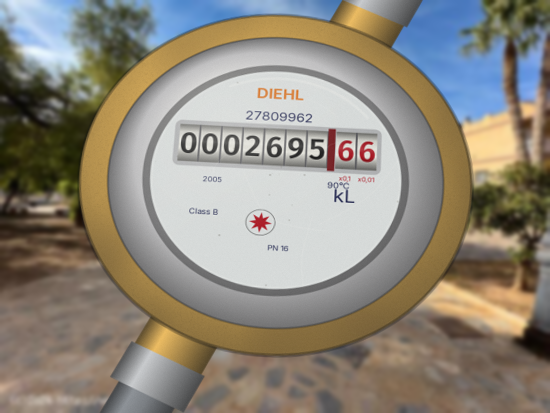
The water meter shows 2695.66,kL
